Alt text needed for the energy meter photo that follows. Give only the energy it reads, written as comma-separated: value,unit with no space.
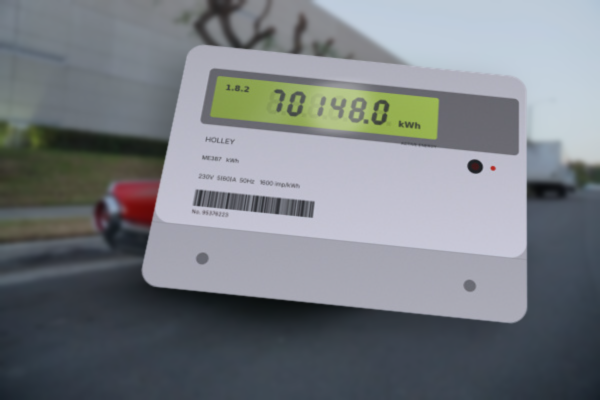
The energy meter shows 70148.0,kWh
